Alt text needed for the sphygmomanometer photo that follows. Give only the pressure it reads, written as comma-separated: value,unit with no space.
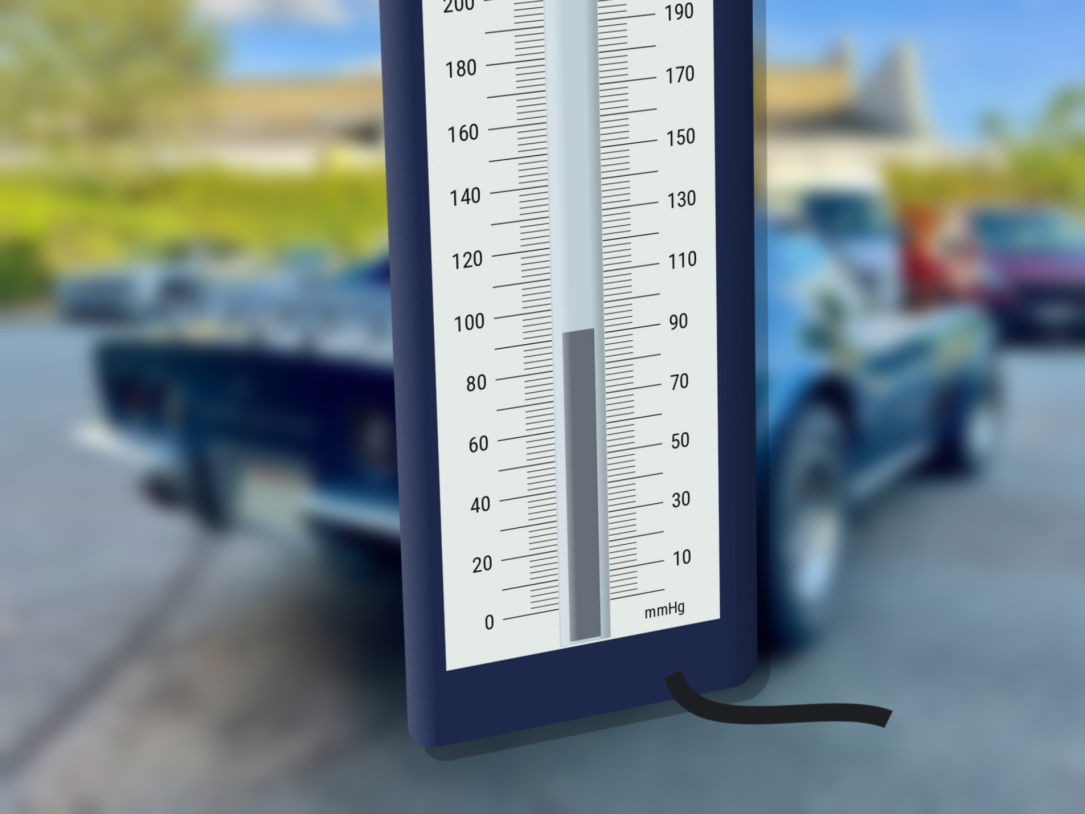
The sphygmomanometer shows 92,mmHg
